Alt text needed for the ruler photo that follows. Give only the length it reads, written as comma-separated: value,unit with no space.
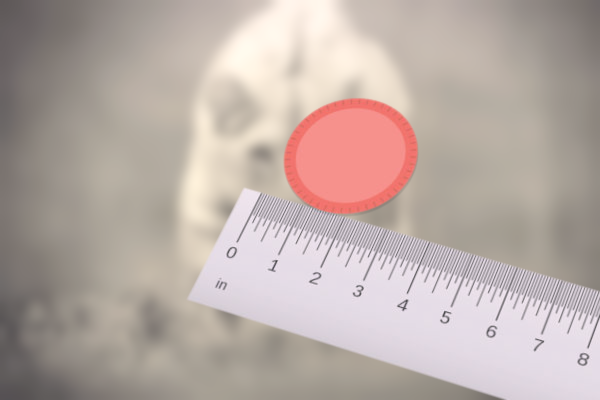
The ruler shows 3,in
